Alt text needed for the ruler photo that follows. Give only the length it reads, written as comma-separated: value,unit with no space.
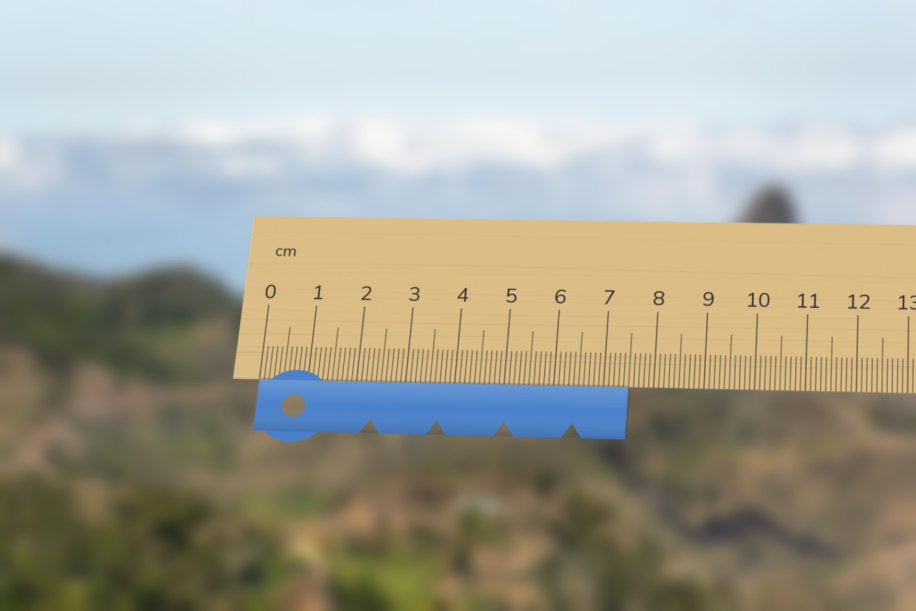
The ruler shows 7.5,cm
